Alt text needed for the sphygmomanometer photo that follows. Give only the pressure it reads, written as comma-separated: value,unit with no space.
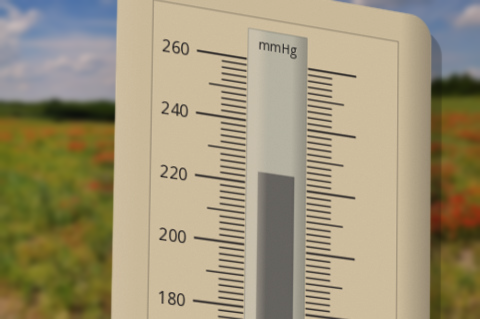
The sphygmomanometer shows 224,mmHg
